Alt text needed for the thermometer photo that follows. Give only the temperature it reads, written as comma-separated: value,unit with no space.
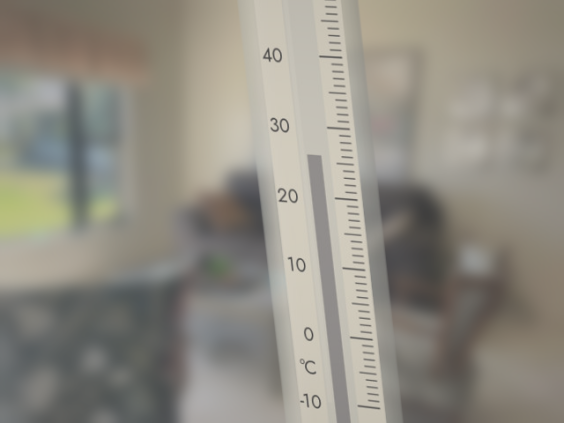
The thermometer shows 26,°C
